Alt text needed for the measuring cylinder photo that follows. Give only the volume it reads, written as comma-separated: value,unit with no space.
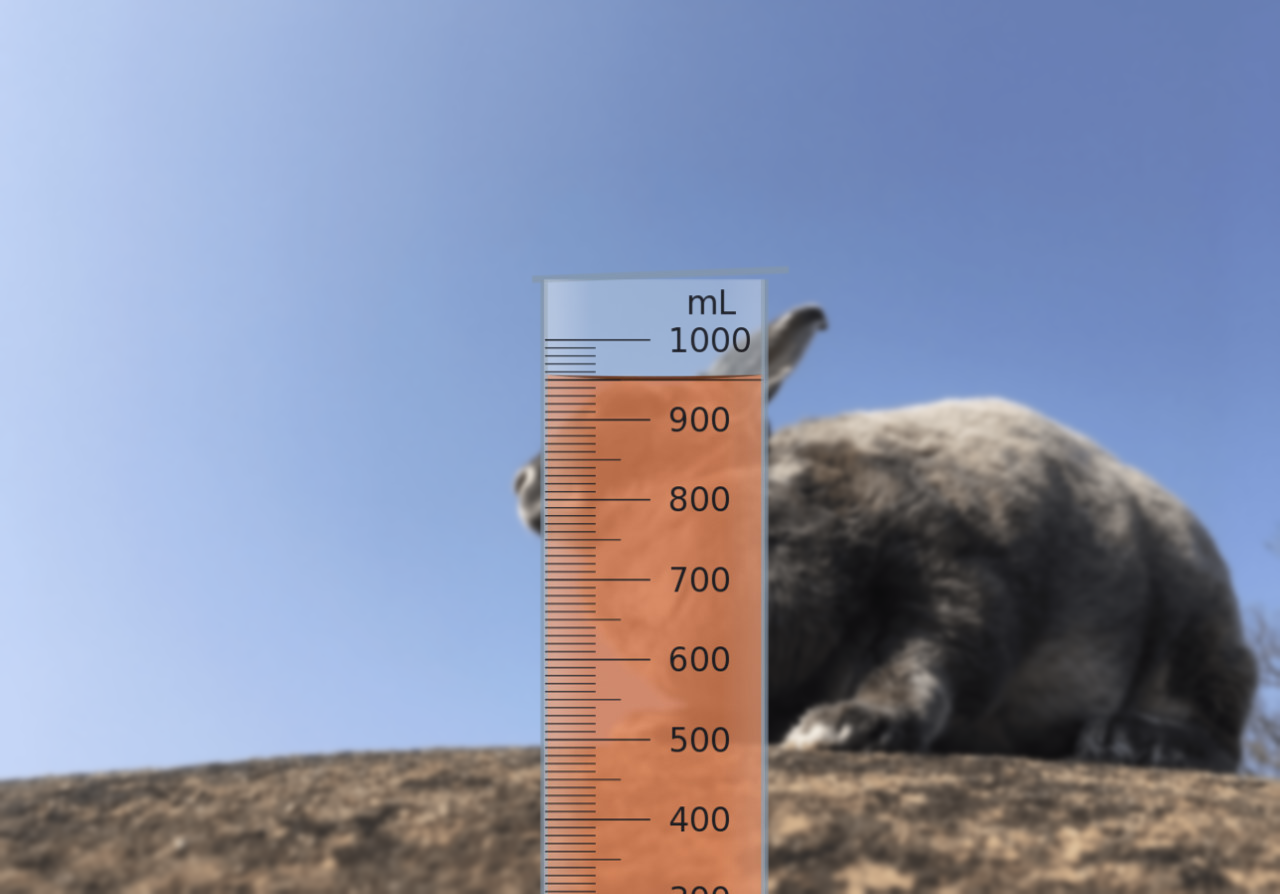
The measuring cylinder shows 950,mL
